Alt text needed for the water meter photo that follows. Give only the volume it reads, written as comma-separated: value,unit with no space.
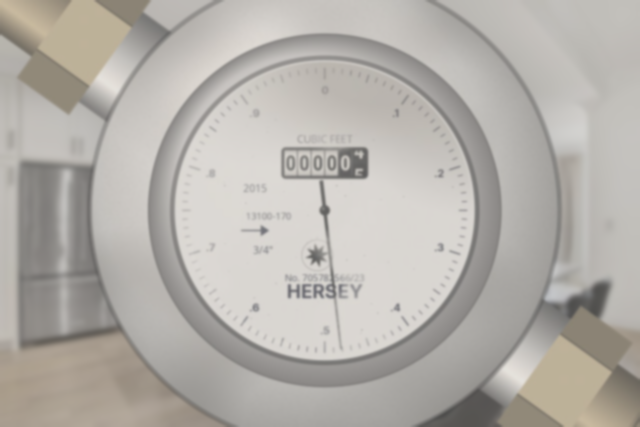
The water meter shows 4.48,ft³
